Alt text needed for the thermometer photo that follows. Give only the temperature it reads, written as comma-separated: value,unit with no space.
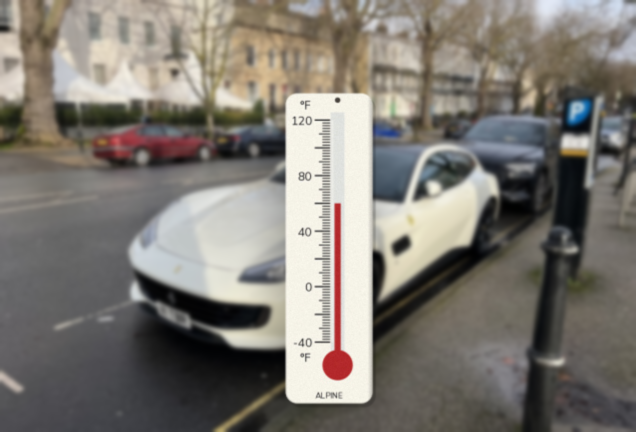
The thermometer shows 60,°F
